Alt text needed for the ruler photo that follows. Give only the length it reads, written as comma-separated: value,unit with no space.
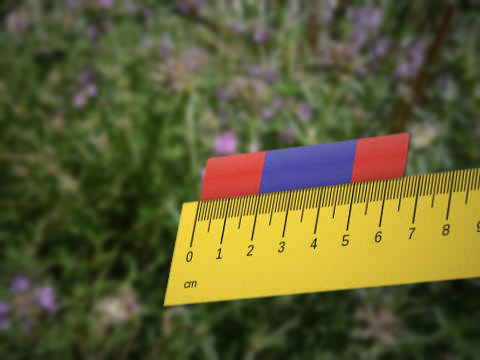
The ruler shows 6.5,cm
